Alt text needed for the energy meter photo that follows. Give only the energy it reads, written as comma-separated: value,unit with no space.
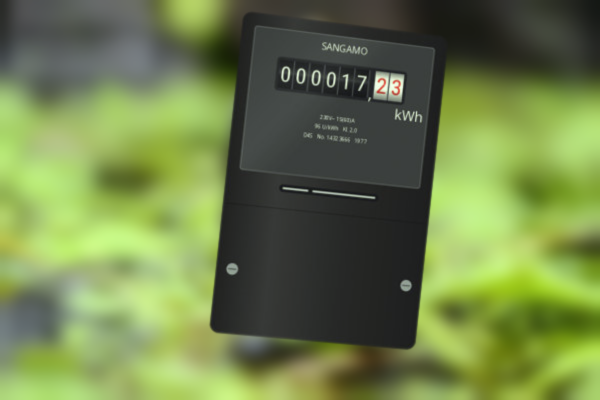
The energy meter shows 17.23,kWh
